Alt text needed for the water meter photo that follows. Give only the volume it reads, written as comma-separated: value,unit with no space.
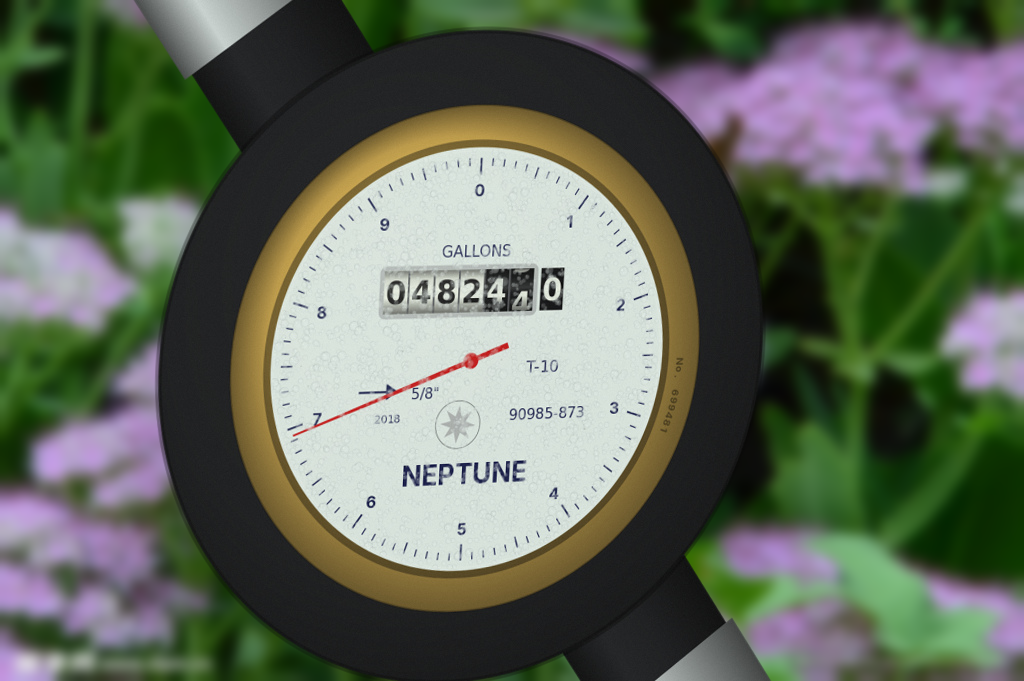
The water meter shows 482436.9,gal
